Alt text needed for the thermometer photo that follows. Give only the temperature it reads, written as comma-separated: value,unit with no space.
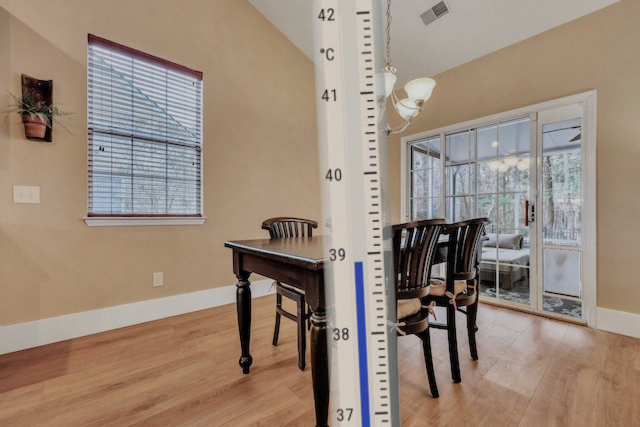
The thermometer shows 38.9,°C
